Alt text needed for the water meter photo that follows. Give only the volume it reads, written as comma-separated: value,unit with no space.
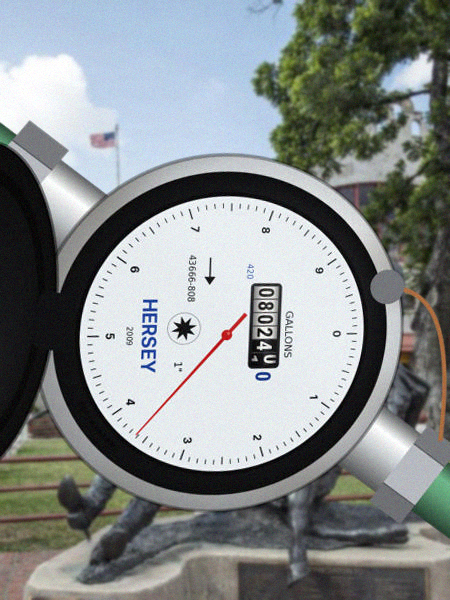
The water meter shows 802403.6,gal
